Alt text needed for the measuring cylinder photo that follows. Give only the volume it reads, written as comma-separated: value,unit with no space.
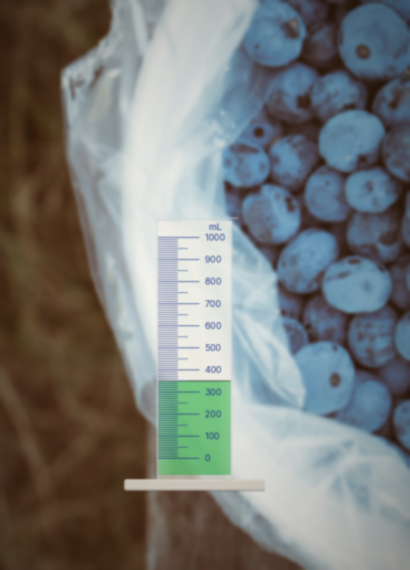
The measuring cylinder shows 350,mL
